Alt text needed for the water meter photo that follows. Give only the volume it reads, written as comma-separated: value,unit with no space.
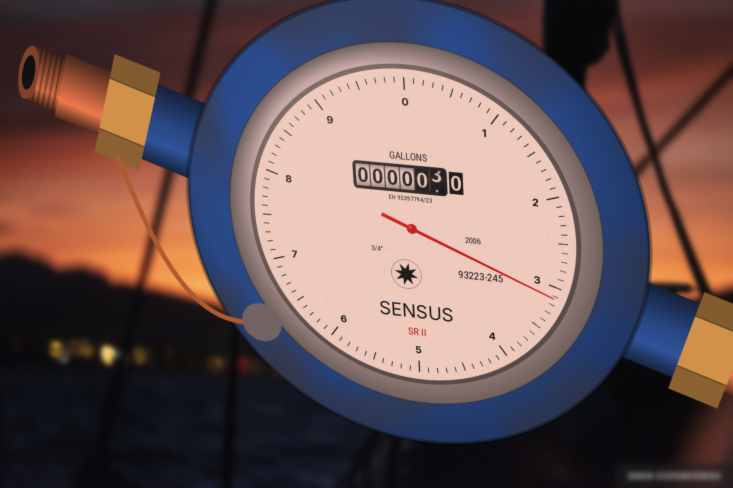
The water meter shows 33.1,gal
